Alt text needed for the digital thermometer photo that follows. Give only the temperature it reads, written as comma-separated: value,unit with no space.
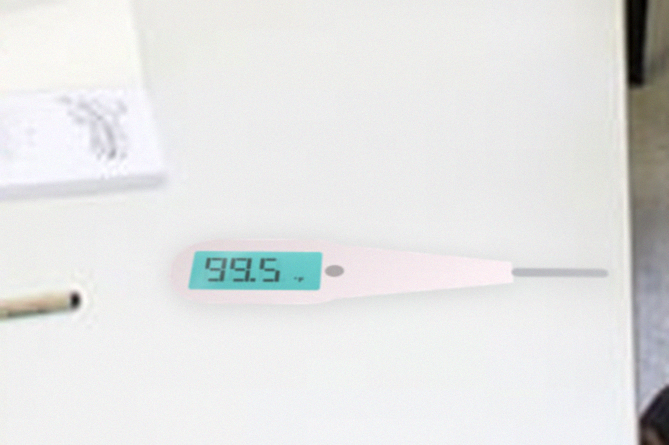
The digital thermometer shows 99.5,°F
